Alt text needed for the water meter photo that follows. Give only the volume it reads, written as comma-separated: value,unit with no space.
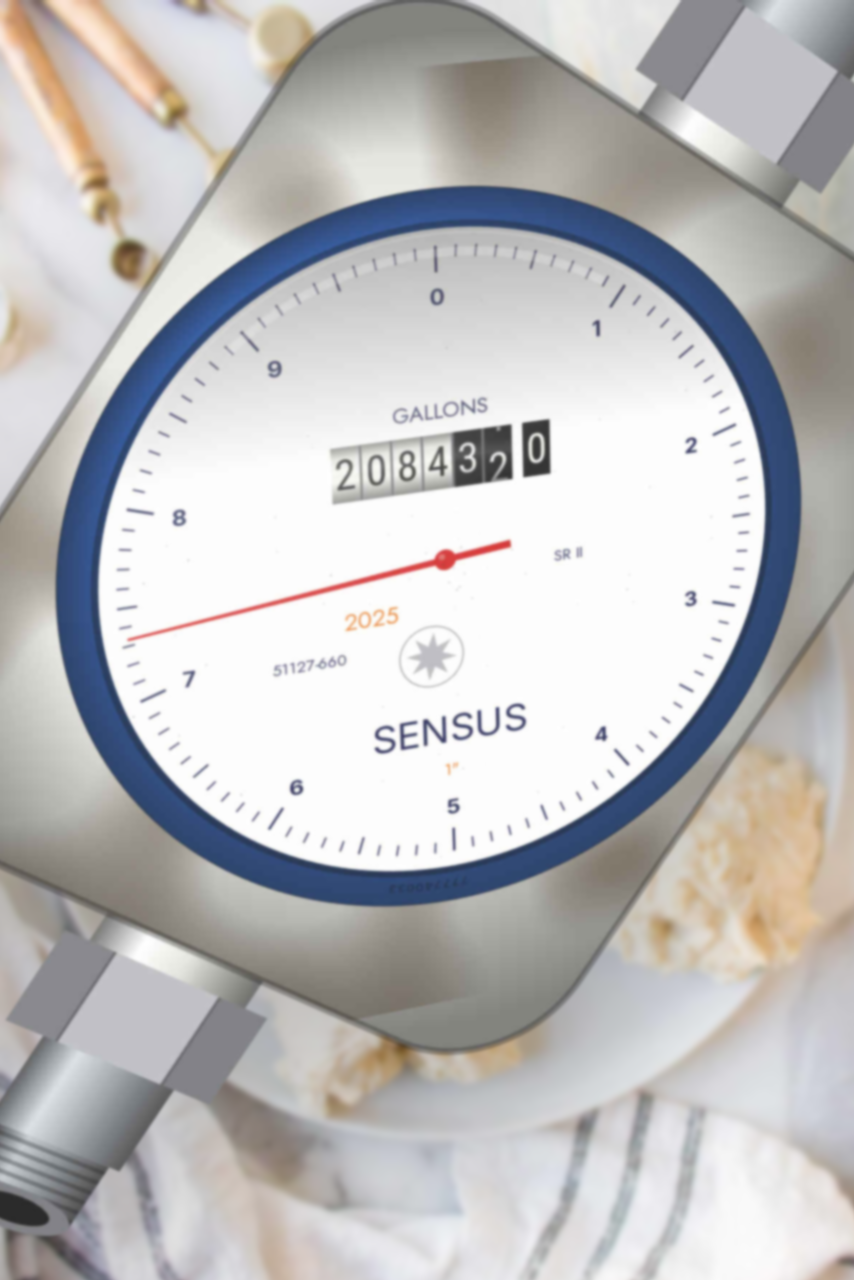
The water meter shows 2084317.3,gal
